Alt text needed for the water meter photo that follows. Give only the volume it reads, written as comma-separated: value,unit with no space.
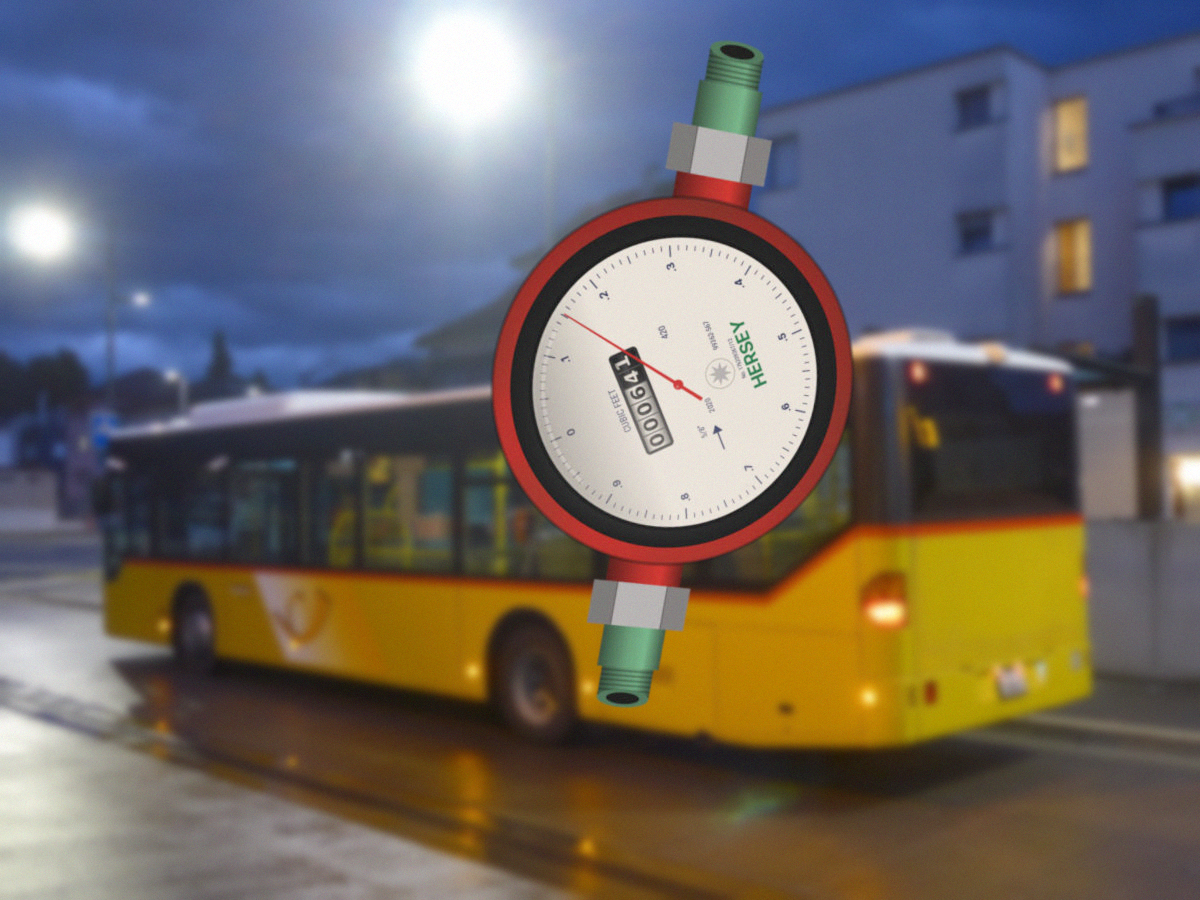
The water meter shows 641.15,ft³
